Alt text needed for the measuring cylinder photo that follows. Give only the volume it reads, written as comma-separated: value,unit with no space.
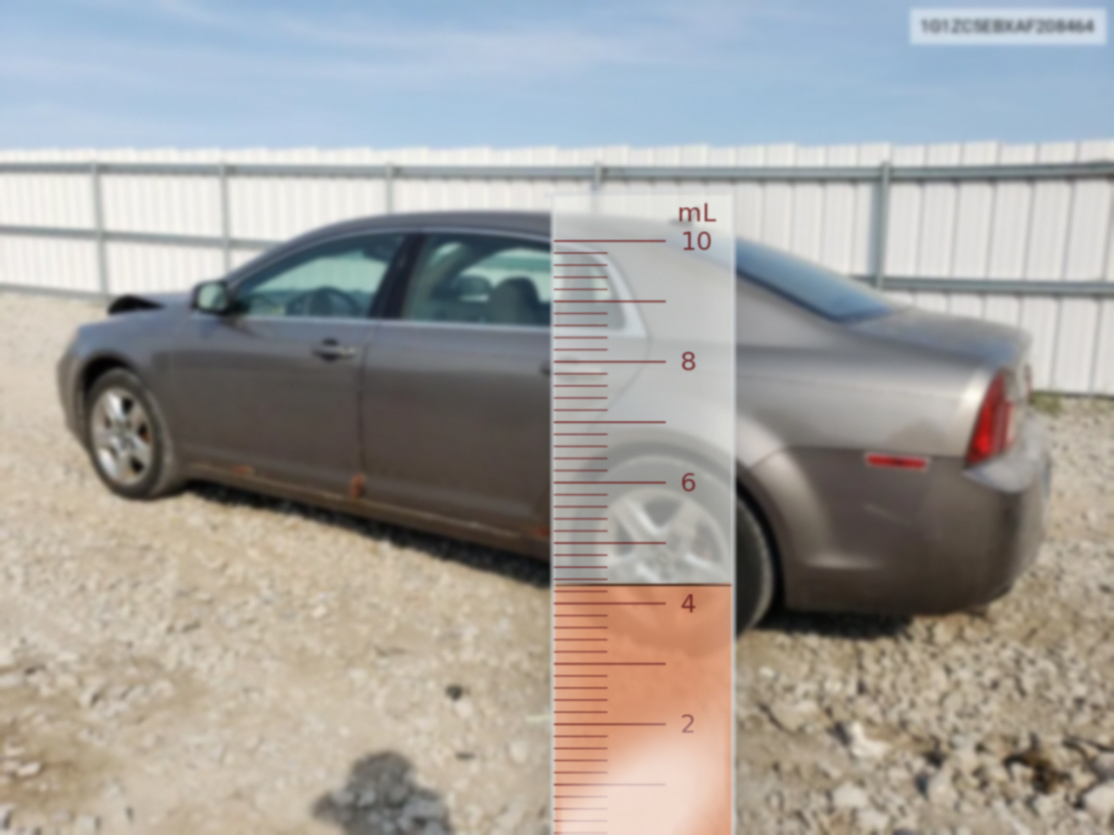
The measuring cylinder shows 4.3,mL
